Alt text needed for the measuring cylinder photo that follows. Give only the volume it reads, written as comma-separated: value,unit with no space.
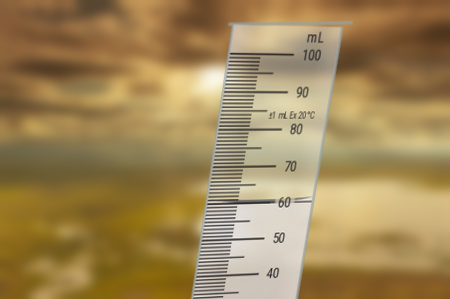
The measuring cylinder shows 60,mL
